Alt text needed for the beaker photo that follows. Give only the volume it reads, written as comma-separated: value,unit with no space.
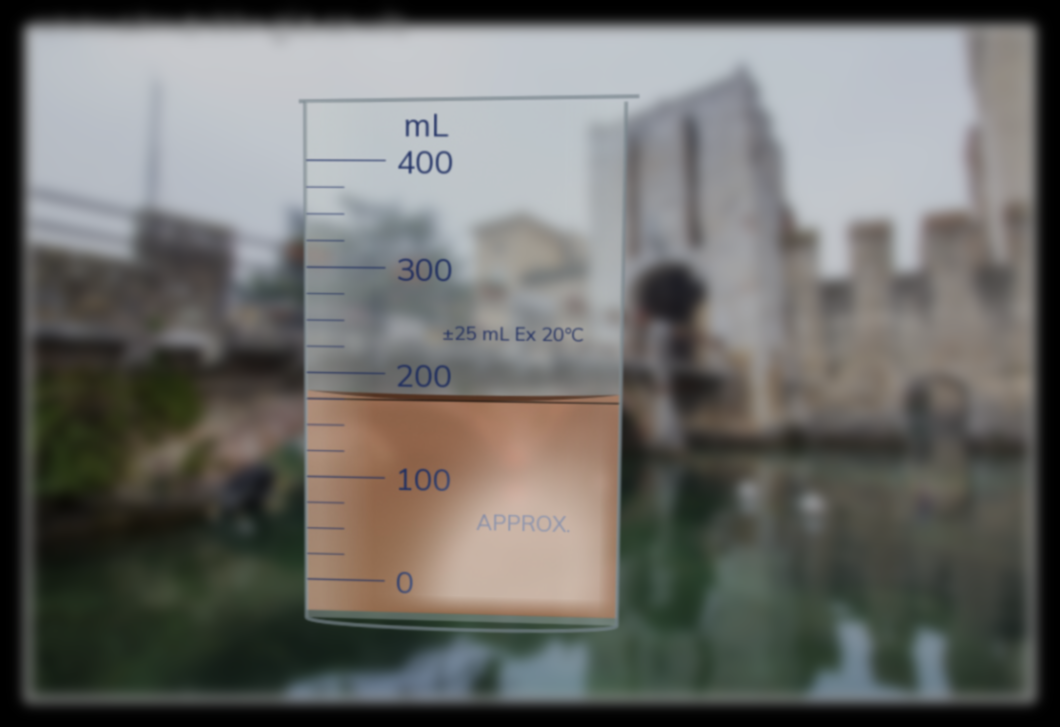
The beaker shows 175,mL
